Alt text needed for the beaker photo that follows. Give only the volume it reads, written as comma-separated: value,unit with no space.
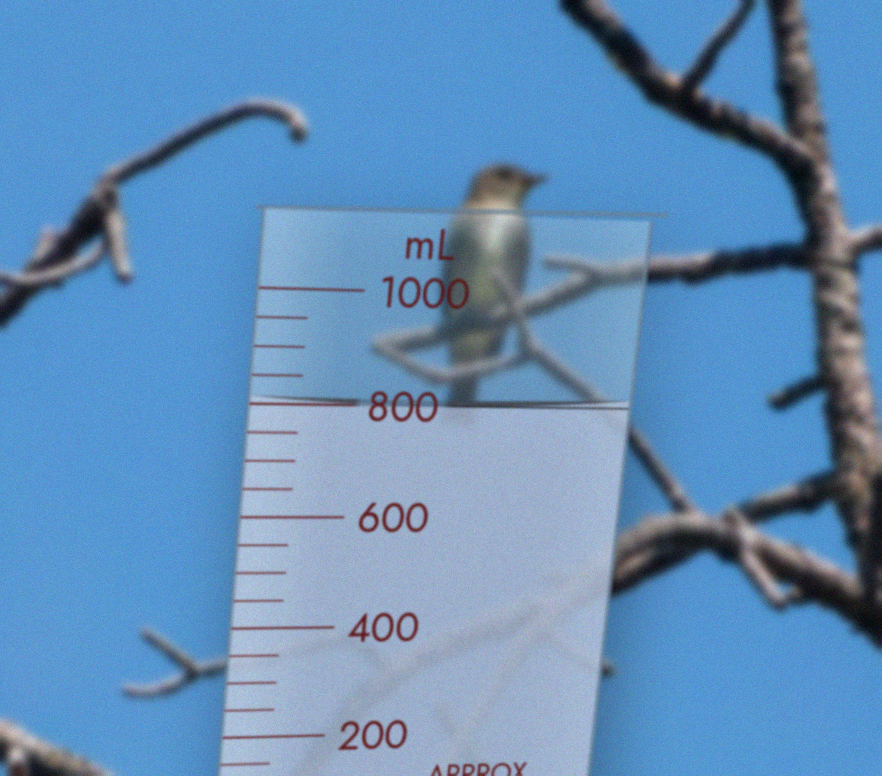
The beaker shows 800,mL
